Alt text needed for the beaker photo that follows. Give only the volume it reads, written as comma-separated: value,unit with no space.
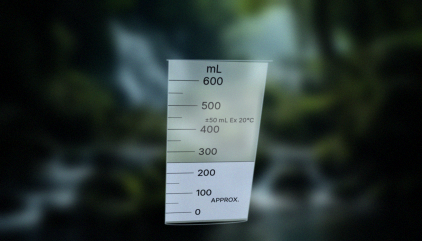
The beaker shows 250,mL
